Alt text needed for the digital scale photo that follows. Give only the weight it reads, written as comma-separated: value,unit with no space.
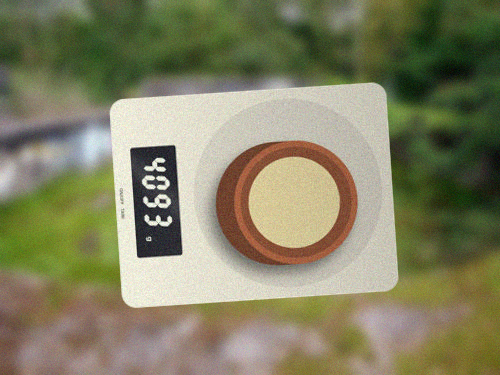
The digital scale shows 4093,g
